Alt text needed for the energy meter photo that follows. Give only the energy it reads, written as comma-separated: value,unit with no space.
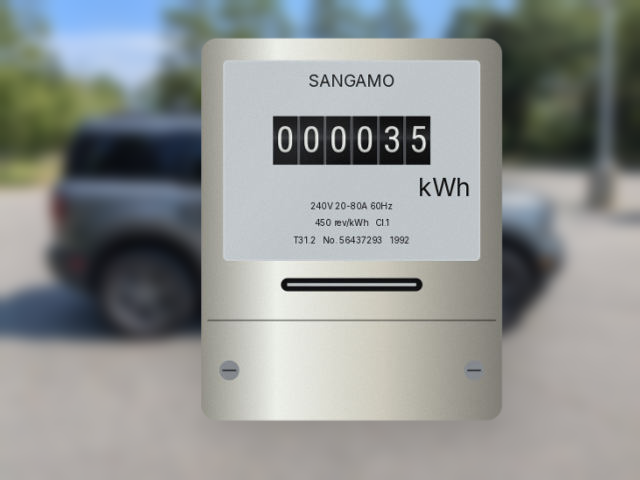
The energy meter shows 35,kWh
